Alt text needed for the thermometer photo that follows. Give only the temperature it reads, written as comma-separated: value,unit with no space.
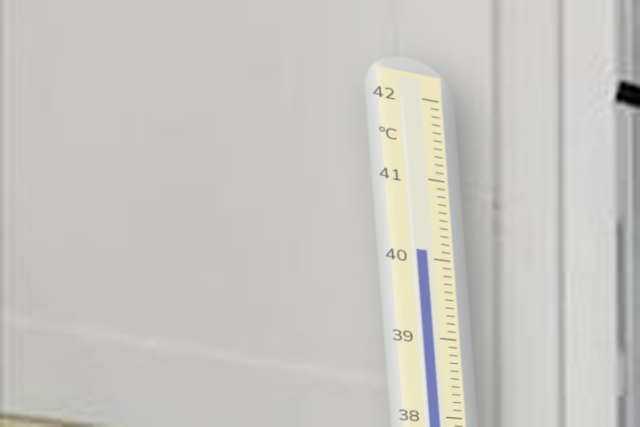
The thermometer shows 40.1,°C
